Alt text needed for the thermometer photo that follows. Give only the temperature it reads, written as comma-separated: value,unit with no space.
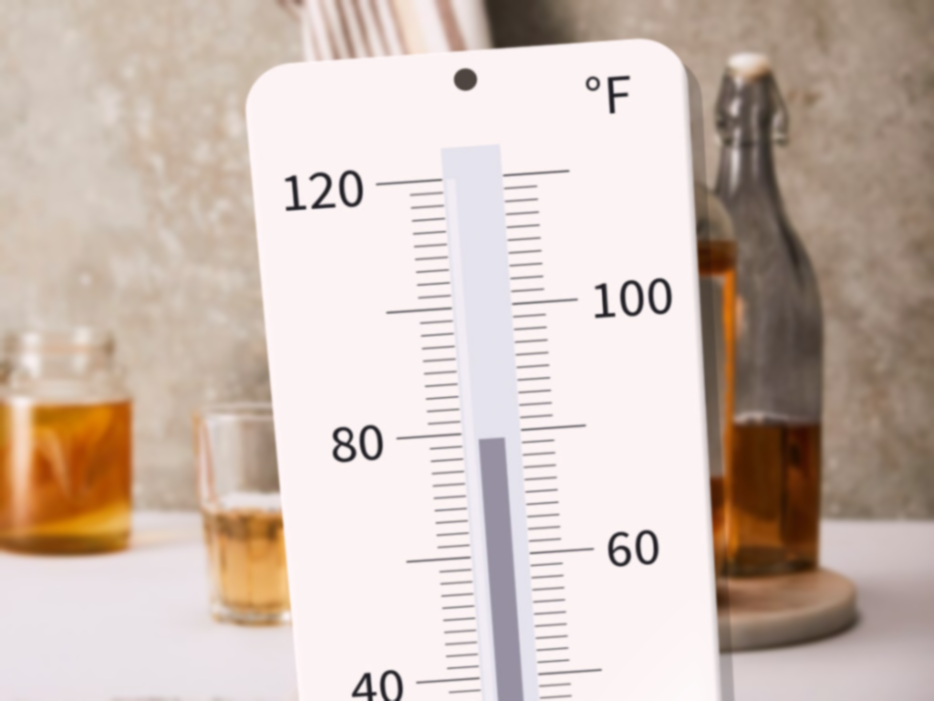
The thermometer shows 79,°F
